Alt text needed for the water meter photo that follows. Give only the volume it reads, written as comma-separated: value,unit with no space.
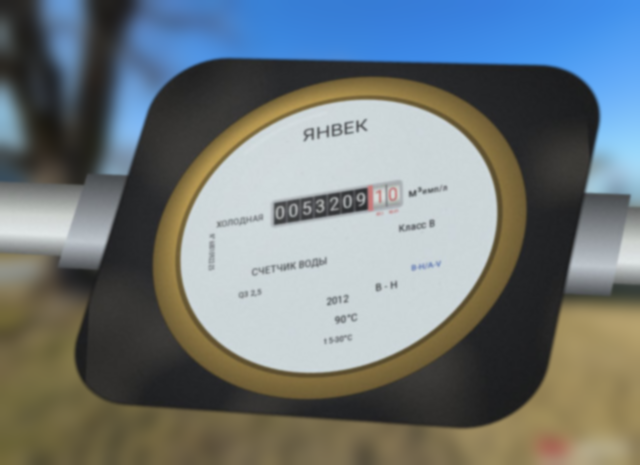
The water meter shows 53209.10,m³
